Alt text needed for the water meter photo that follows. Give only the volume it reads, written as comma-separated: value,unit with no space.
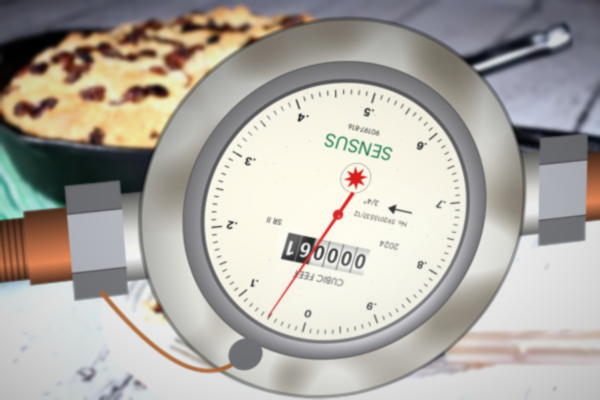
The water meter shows 61.05,ft³
